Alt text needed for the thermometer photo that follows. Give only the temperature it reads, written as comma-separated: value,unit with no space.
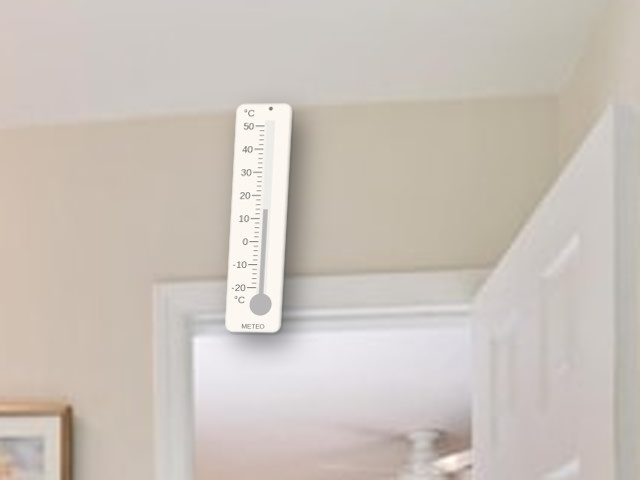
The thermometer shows 14,°C
